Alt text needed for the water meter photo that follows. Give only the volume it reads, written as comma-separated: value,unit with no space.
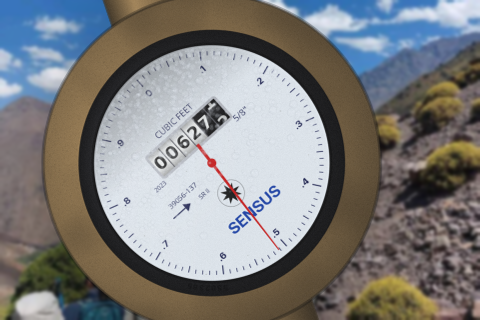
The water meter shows 6271.51,ft³
